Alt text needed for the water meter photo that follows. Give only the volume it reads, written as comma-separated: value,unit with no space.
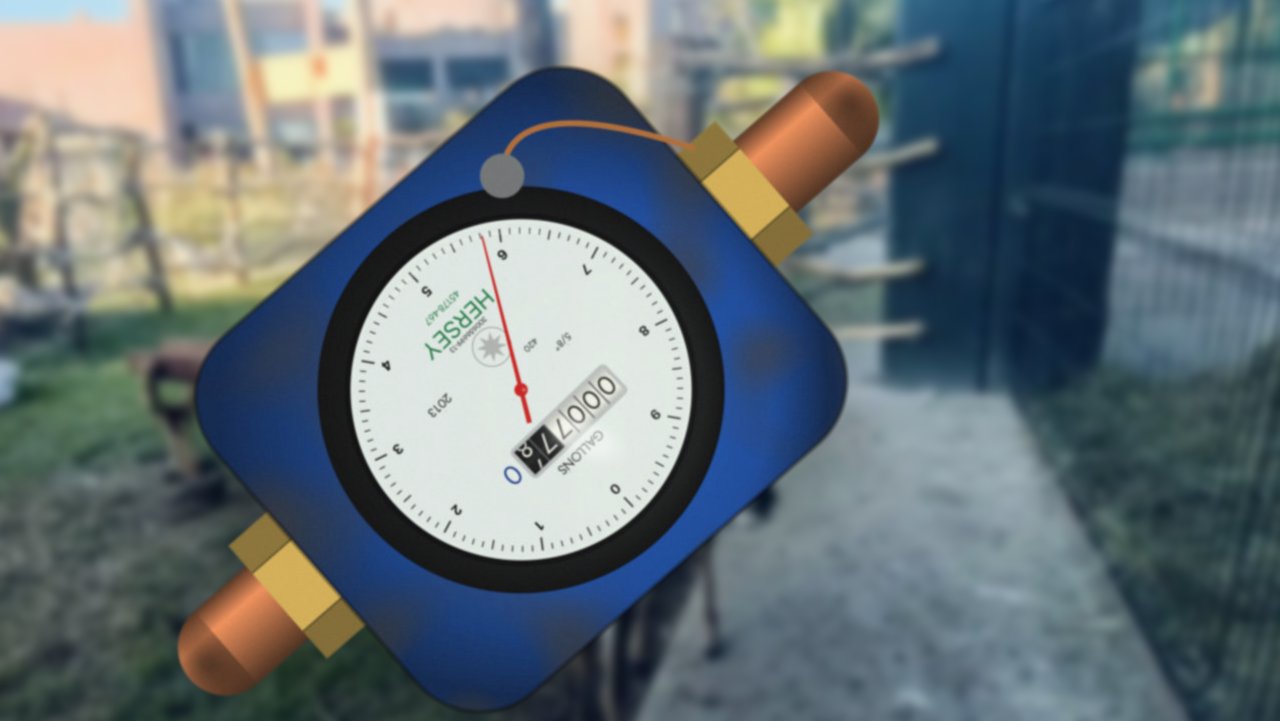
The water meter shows 7775.8,gal
